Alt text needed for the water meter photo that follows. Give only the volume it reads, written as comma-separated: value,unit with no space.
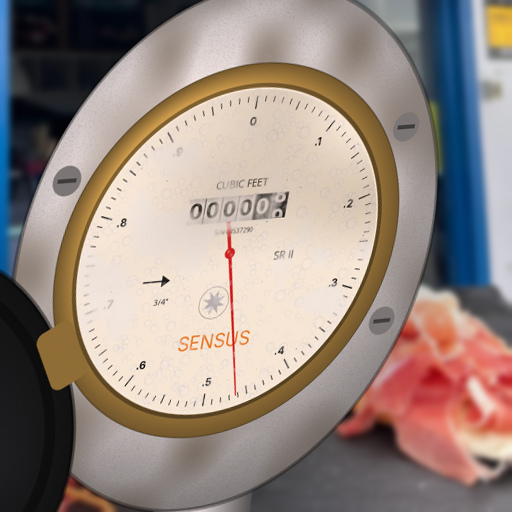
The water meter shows 8.46,ft³
